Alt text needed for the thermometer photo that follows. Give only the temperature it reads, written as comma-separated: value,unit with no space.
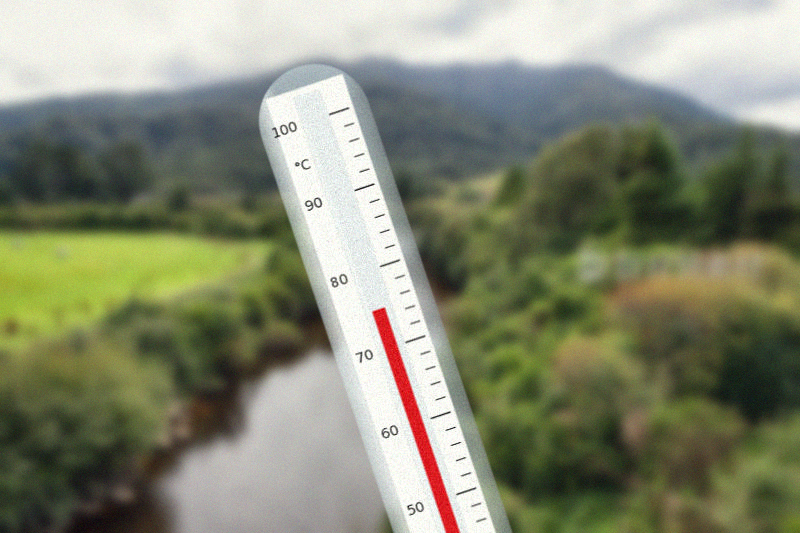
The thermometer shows 75,°C
